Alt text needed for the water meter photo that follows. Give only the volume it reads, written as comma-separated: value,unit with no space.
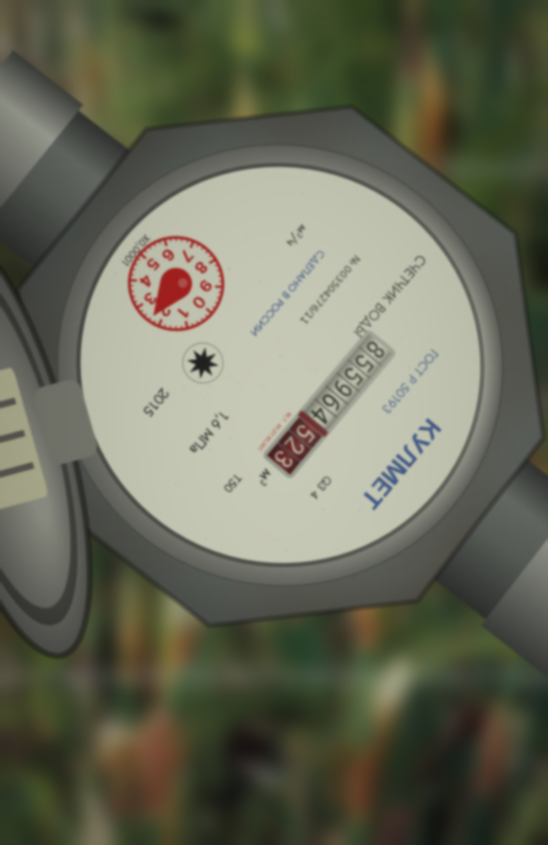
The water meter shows 855964.5232,m³
